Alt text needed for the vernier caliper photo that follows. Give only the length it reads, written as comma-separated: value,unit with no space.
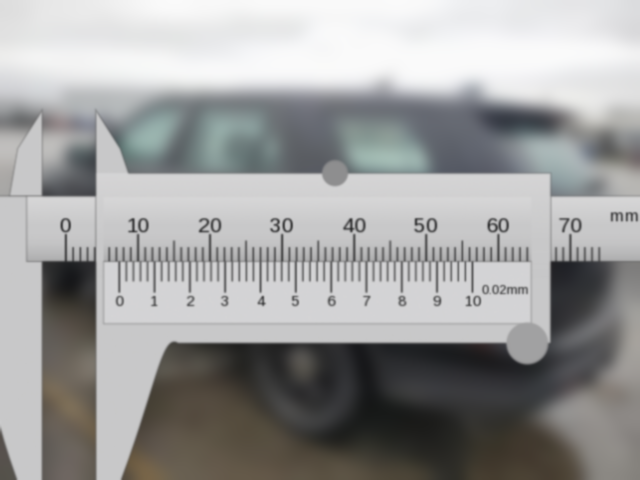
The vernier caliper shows 7.4,mm
